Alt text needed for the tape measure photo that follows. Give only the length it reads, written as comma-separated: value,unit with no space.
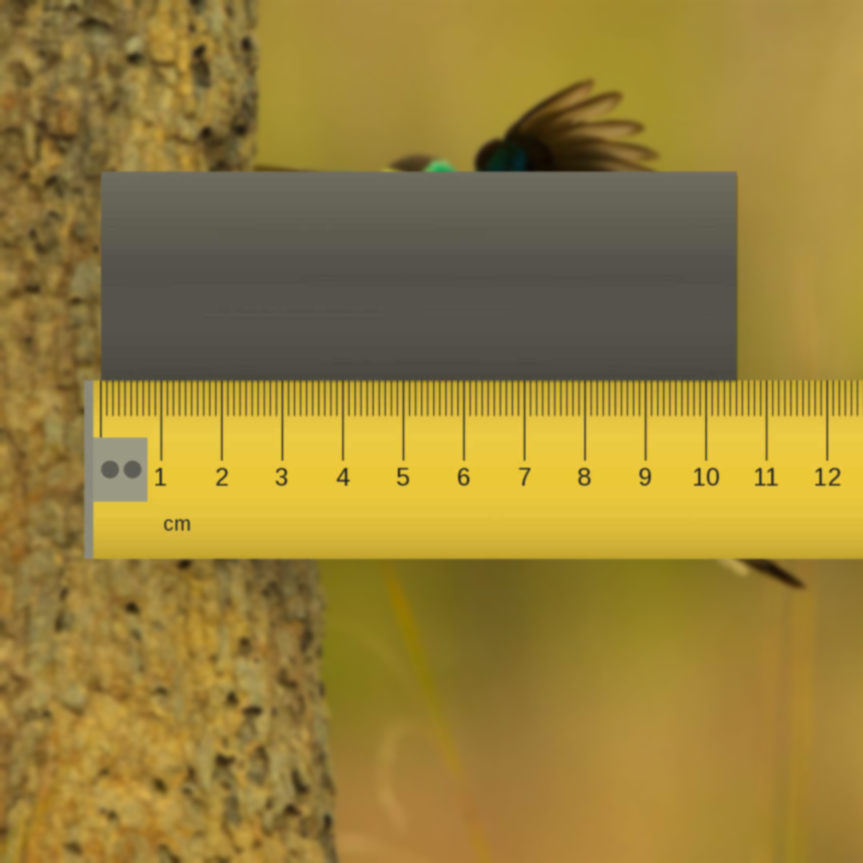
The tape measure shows 10.5,cm
